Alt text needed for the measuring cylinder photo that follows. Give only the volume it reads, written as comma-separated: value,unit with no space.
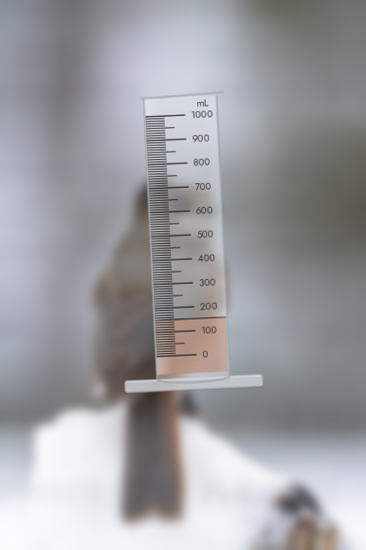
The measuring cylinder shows 150,mL
